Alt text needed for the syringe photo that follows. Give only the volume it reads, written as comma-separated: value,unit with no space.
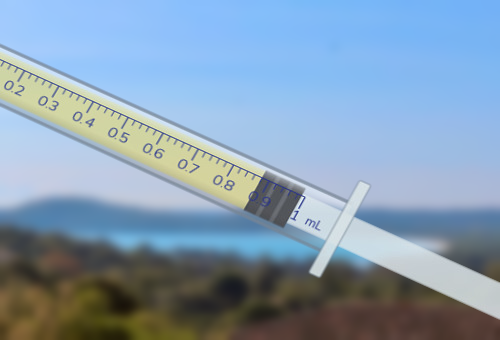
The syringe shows 0.88,mL
